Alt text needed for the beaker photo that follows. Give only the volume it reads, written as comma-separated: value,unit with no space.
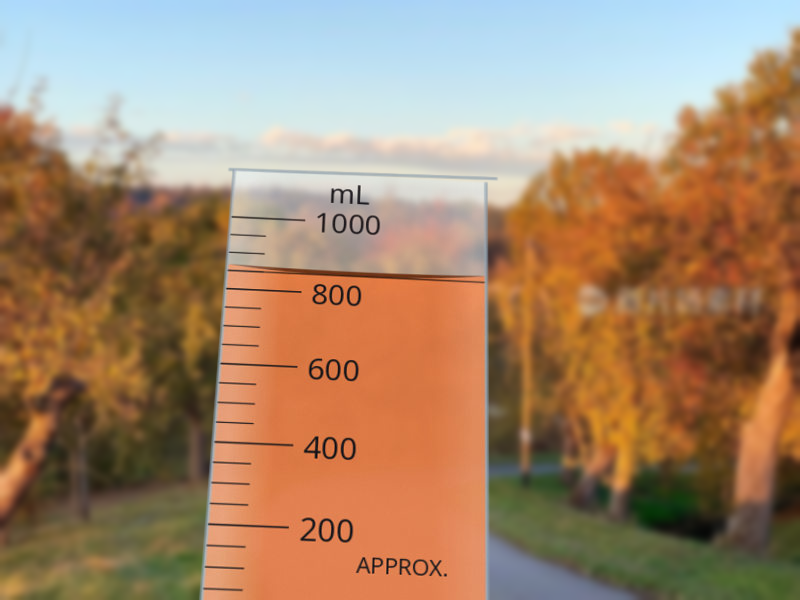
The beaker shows 850,mL
